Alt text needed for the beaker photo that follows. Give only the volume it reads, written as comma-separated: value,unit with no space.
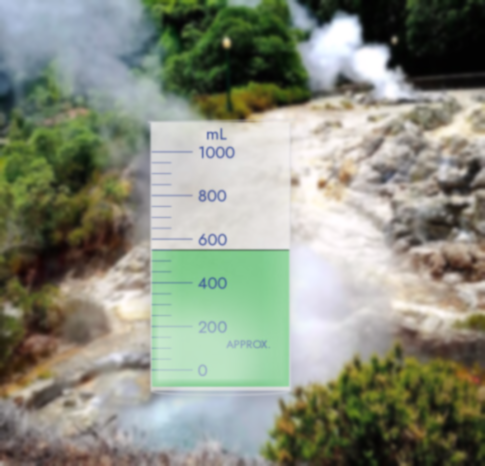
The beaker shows 550,mL
